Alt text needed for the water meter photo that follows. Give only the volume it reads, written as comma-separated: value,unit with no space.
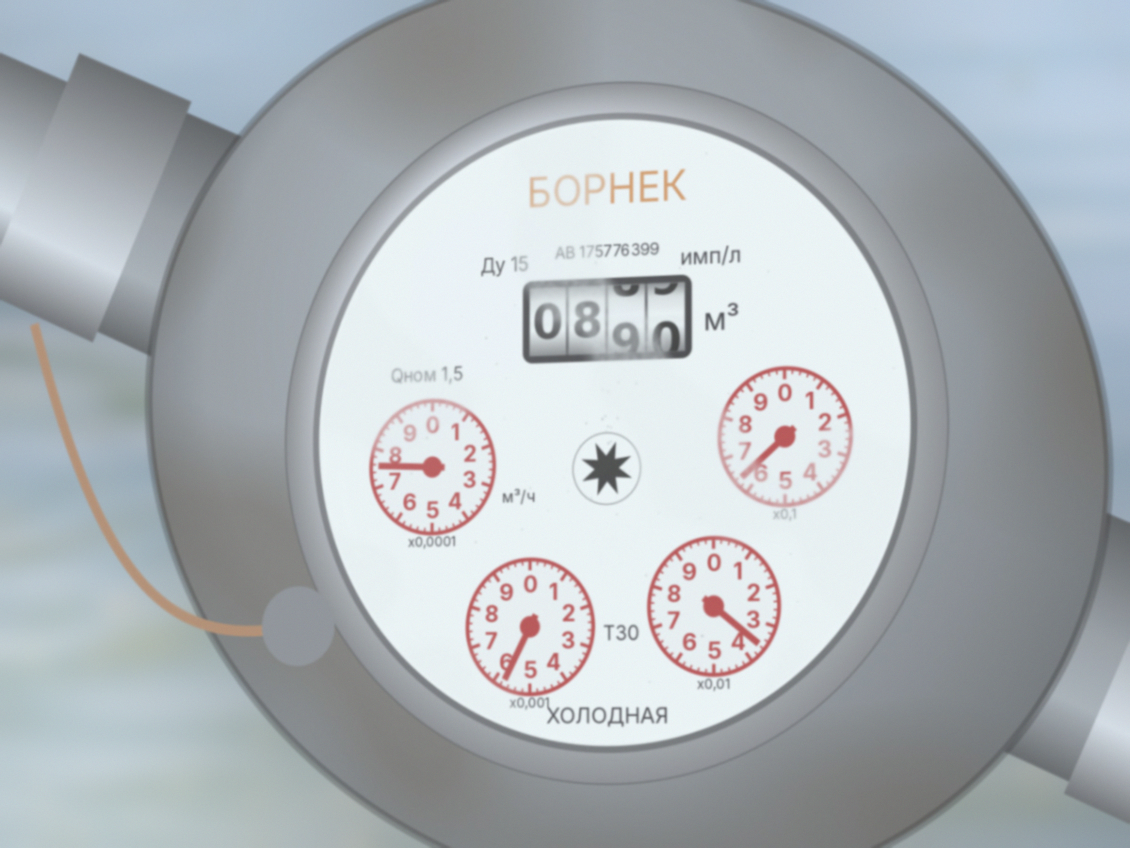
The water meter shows 889.6357,m³
